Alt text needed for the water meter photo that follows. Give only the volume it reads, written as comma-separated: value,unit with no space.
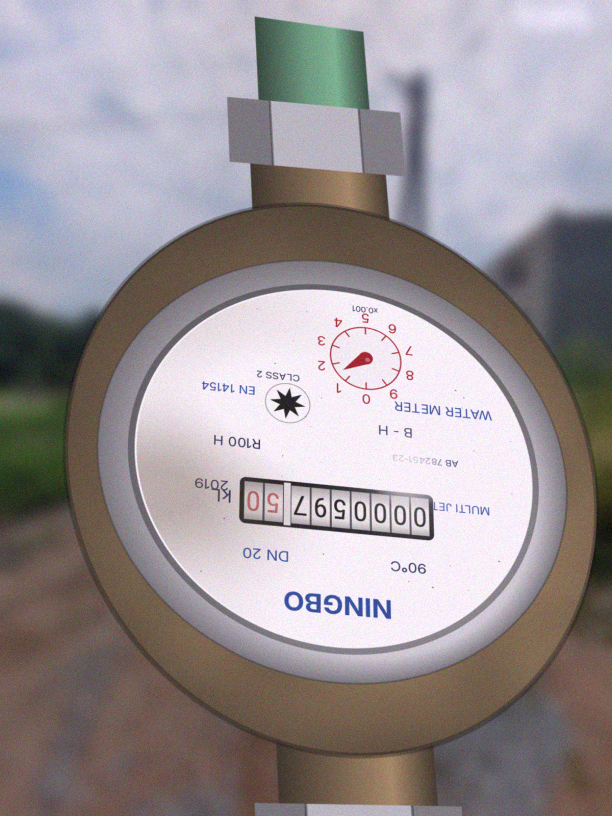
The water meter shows 597.501,kL
